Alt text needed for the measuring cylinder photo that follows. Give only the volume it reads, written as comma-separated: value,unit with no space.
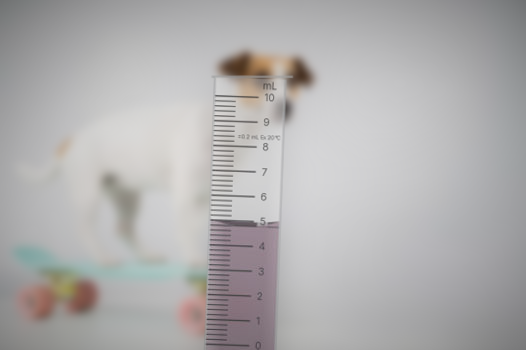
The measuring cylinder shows 4.8,mL
